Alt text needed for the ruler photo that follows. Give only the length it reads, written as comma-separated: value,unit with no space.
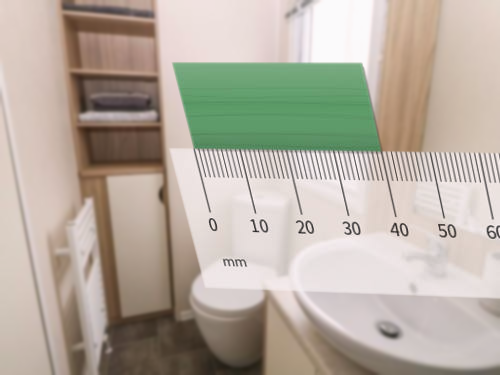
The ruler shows 40,mm
